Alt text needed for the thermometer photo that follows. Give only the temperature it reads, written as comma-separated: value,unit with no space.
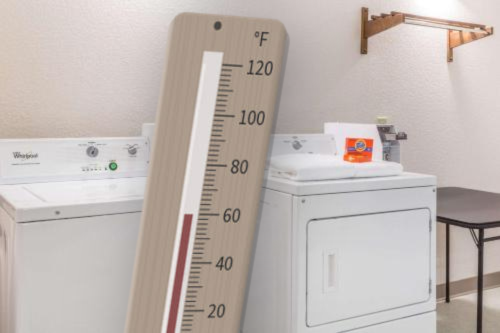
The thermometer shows 60,°F
